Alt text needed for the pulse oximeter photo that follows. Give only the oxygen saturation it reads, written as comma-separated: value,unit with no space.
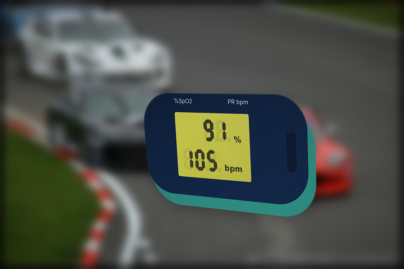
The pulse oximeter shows 91,%
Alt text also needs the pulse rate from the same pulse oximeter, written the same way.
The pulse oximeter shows 105,bpm
